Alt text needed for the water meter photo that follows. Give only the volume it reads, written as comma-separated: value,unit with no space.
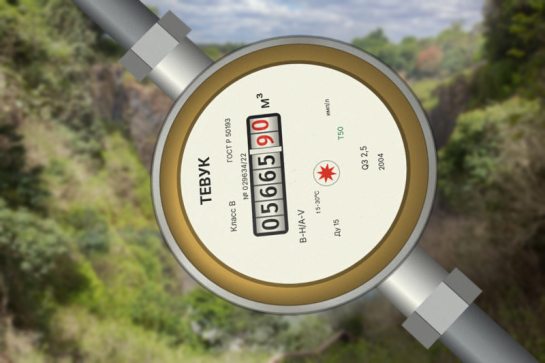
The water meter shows 5665.90,m³
